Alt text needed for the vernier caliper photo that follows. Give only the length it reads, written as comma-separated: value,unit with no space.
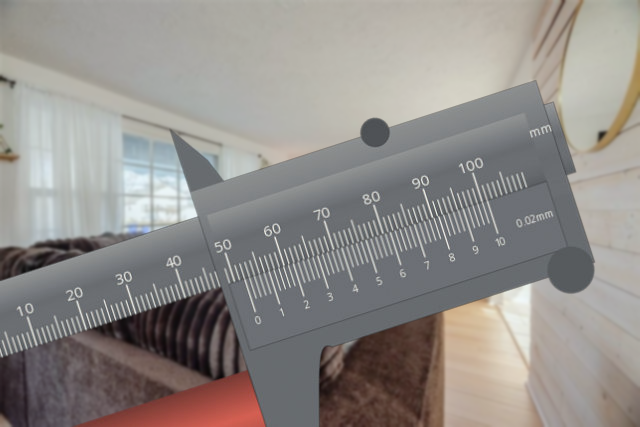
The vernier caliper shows 52.0,mm
